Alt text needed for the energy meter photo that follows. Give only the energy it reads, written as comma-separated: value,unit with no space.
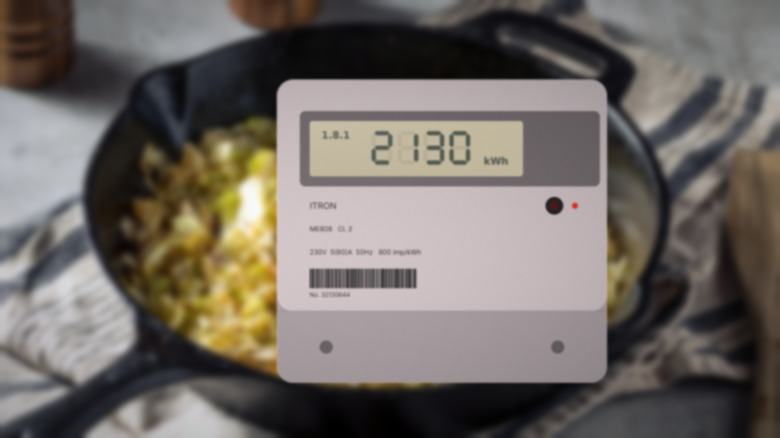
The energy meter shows 2130,kWh
